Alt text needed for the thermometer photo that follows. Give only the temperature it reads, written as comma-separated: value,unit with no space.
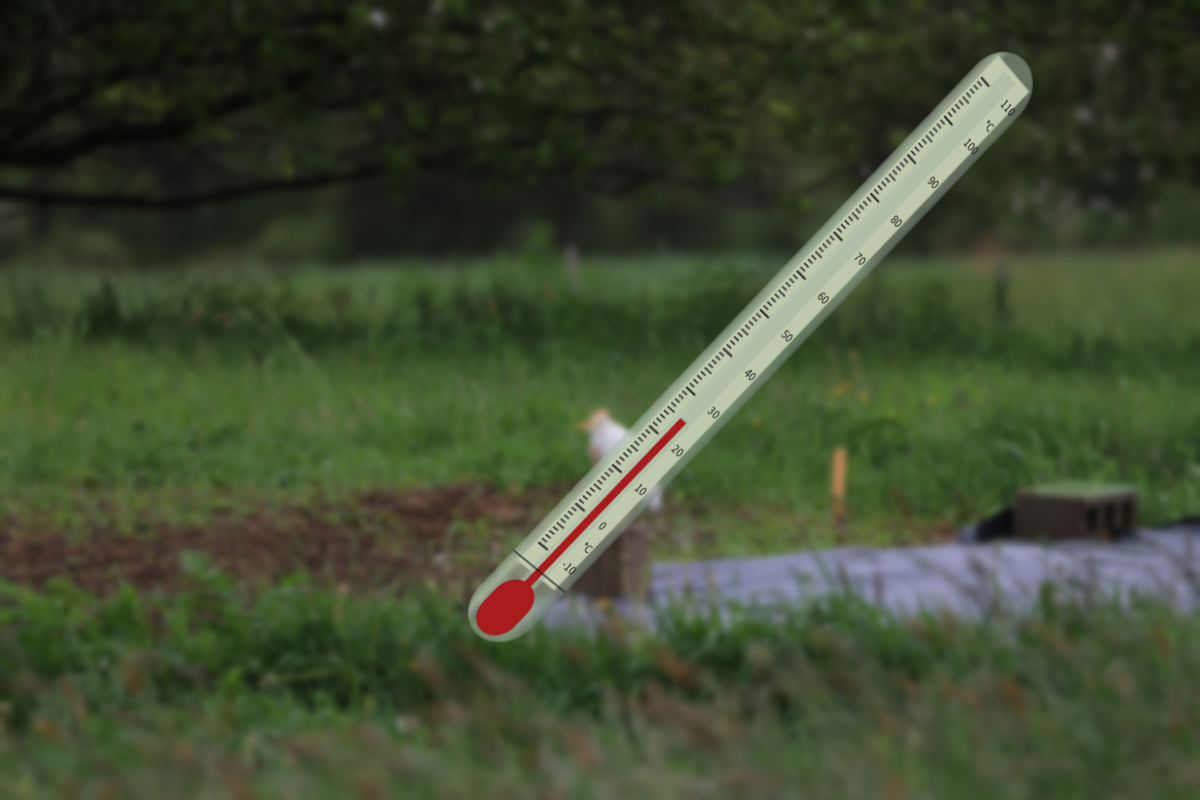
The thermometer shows 25,°C
